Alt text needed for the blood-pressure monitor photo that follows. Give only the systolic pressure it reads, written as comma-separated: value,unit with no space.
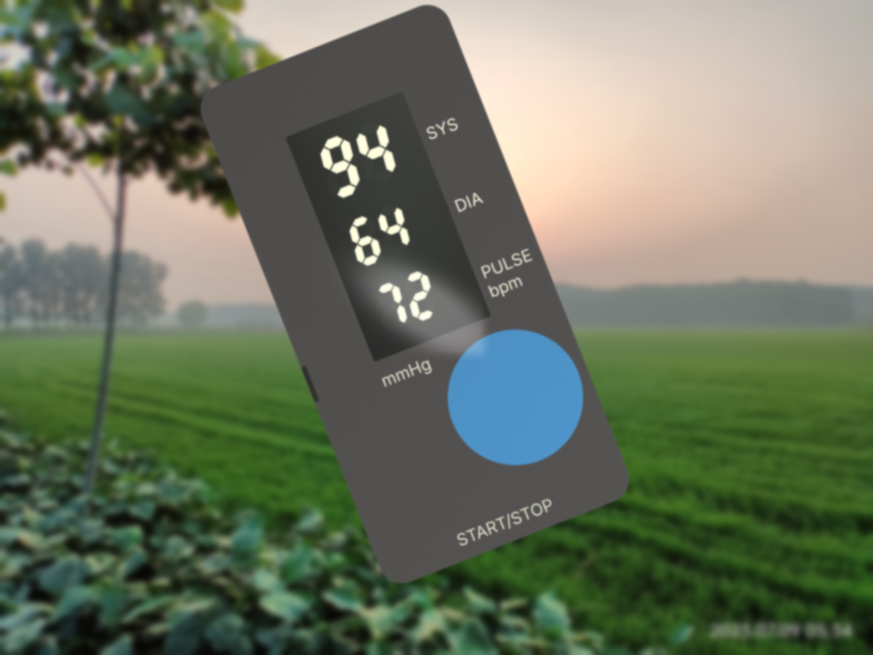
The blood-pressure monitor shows 94,mmHg
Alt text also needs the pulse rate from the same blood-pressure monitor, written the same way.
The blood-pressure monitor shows 72,bpm
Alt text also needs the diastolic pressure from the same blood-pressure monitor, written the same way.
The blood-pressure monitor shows 64,mmHg
